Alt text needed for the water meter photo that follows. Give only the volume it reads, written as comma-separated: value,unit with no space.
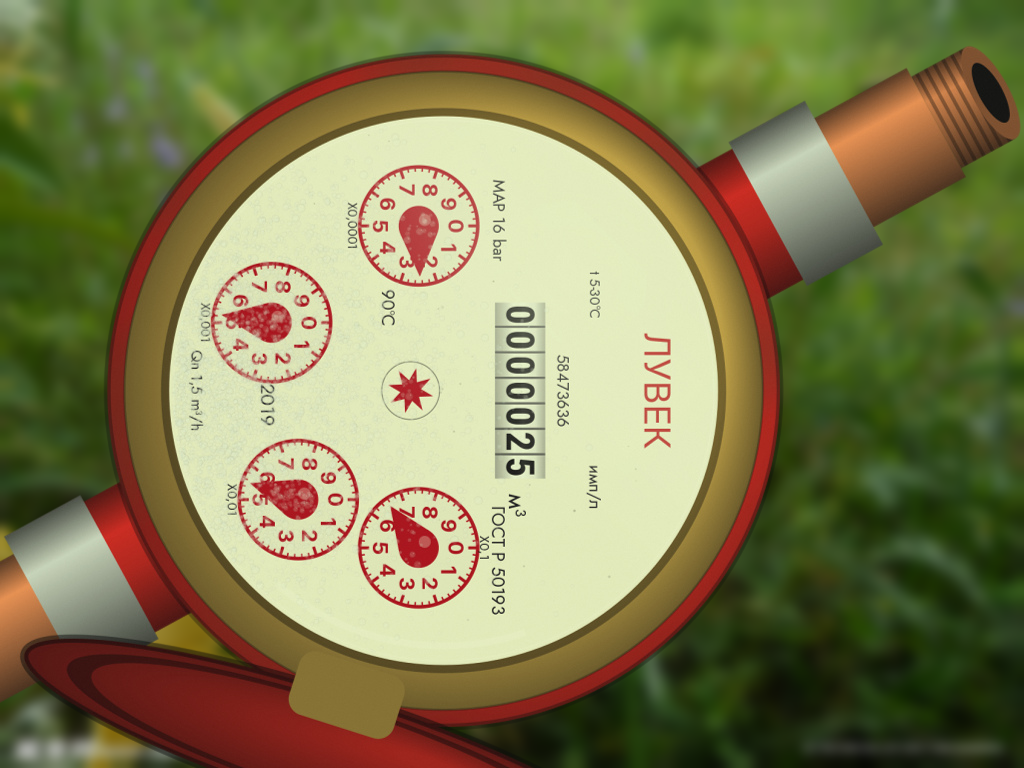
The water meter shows 25.6552,m³
